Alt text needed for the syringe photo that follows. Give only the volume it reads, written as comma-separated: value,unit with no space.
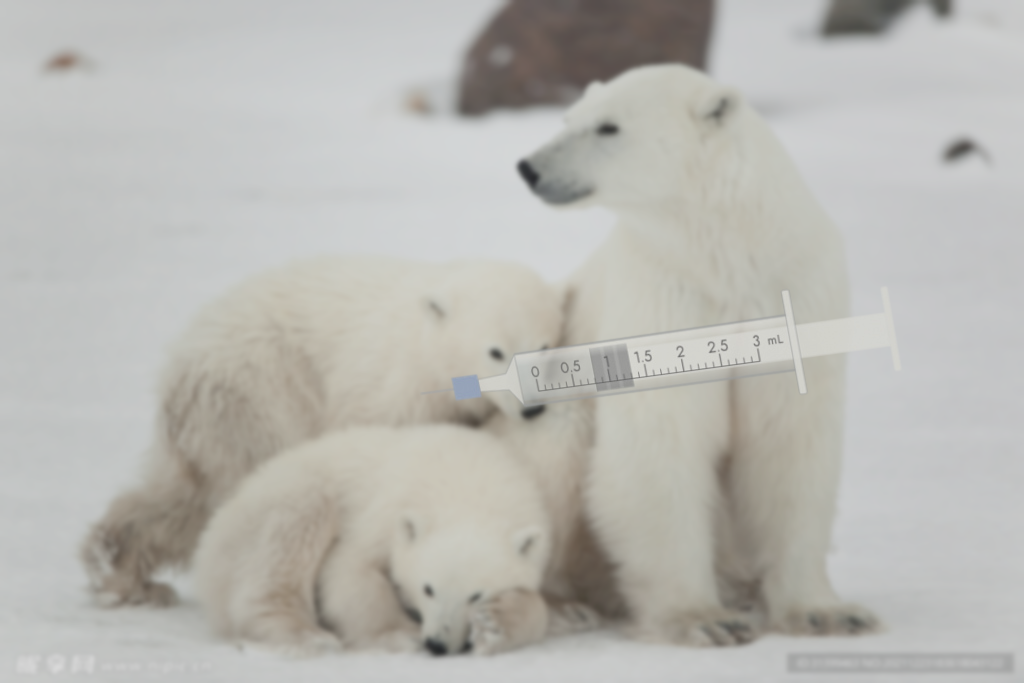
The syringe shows 0.8,mL
